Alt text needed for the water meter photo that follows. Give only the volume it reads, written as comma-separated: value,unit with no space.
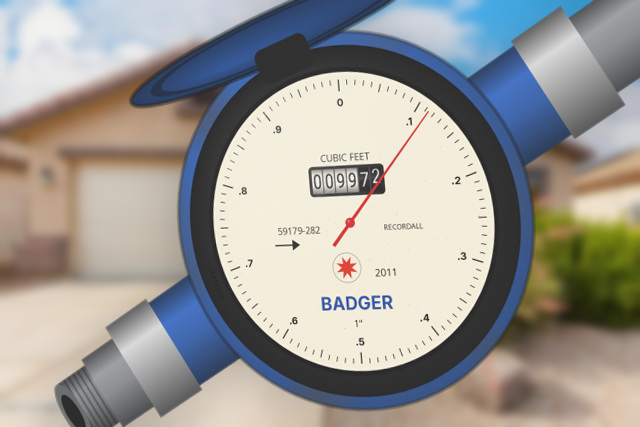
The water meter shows 9972.11,ft³
